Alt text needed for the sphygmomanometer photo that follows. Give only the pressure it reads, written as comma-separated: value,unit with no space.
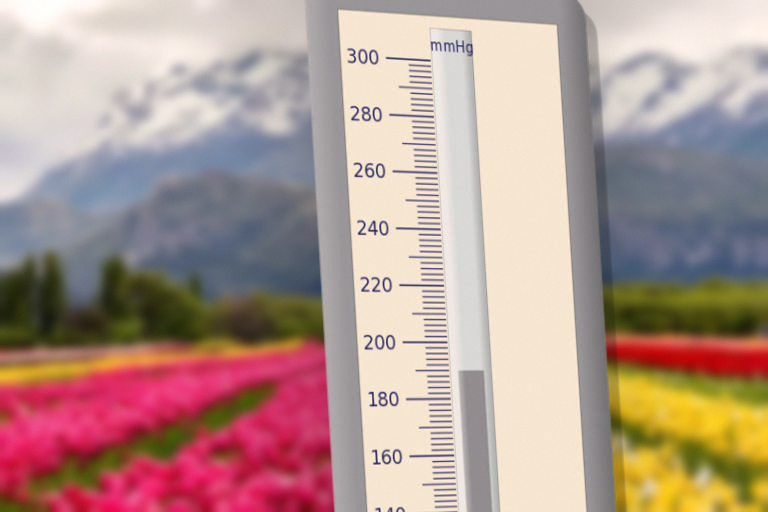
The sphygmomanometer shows 190,mmHg
